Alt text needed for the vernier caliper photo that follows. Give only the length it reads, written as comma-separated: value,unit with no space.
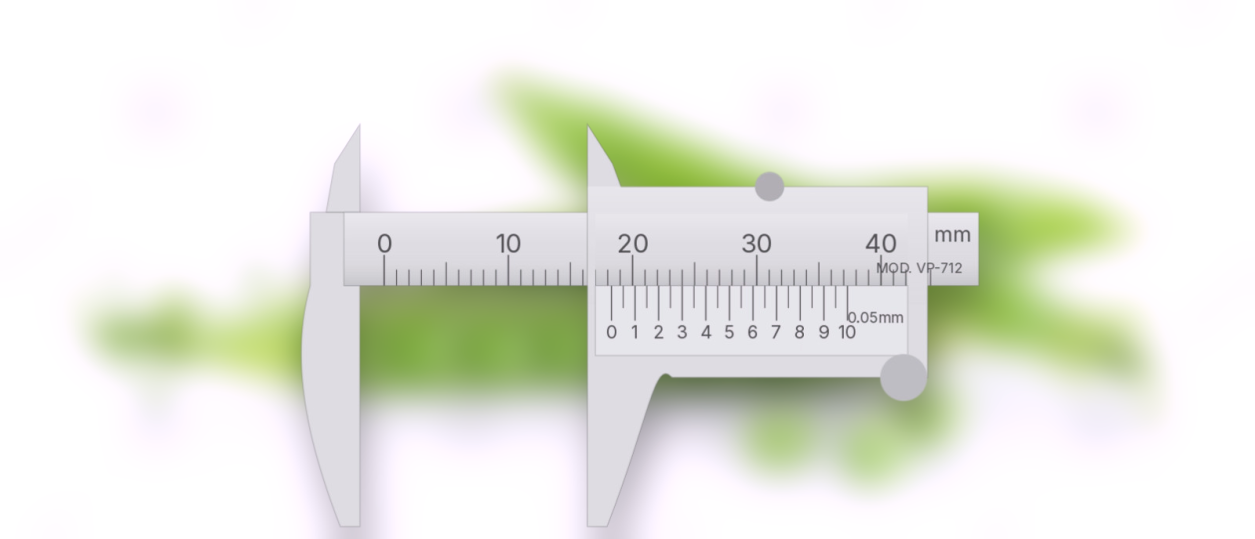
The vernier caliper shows 18.3,mm
